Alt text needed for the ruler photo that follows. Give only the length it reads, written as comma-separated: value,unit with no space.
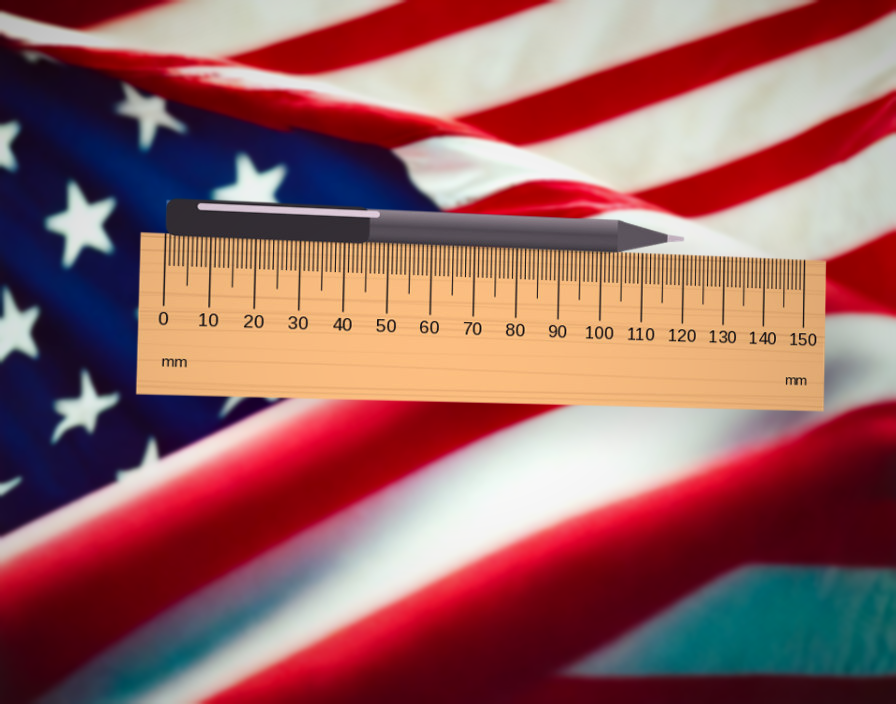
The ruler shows 120,mm
